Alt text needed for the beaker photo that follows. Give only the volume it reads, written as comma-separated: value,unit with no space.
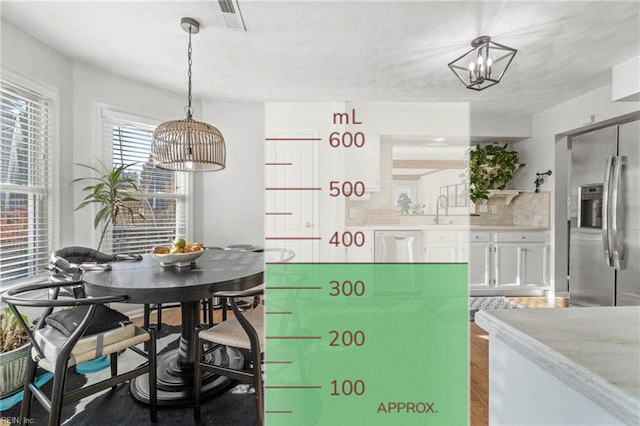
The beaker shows 350,mL
